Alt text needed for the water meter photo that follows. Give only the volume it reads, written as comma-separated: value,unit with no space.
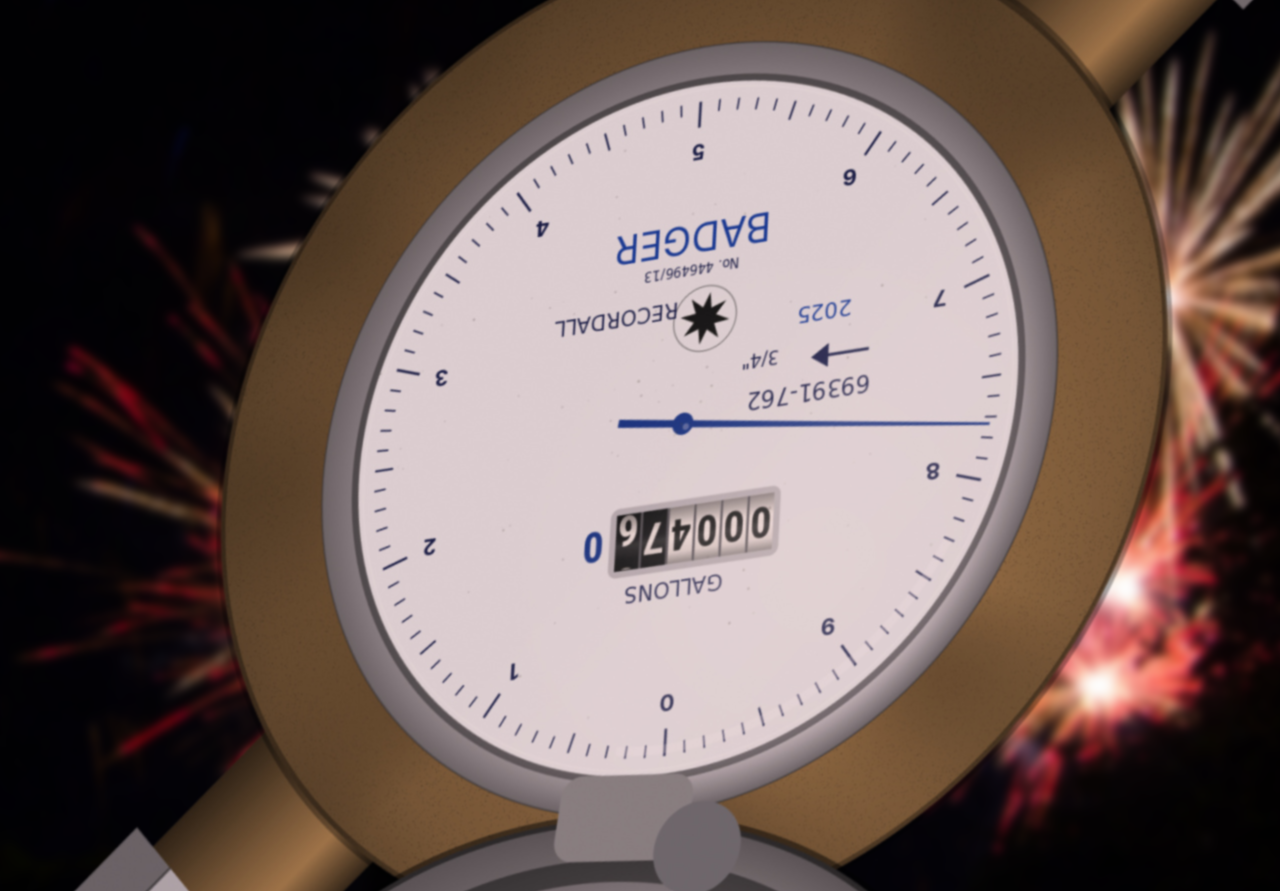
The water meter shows 4757.7,gal
